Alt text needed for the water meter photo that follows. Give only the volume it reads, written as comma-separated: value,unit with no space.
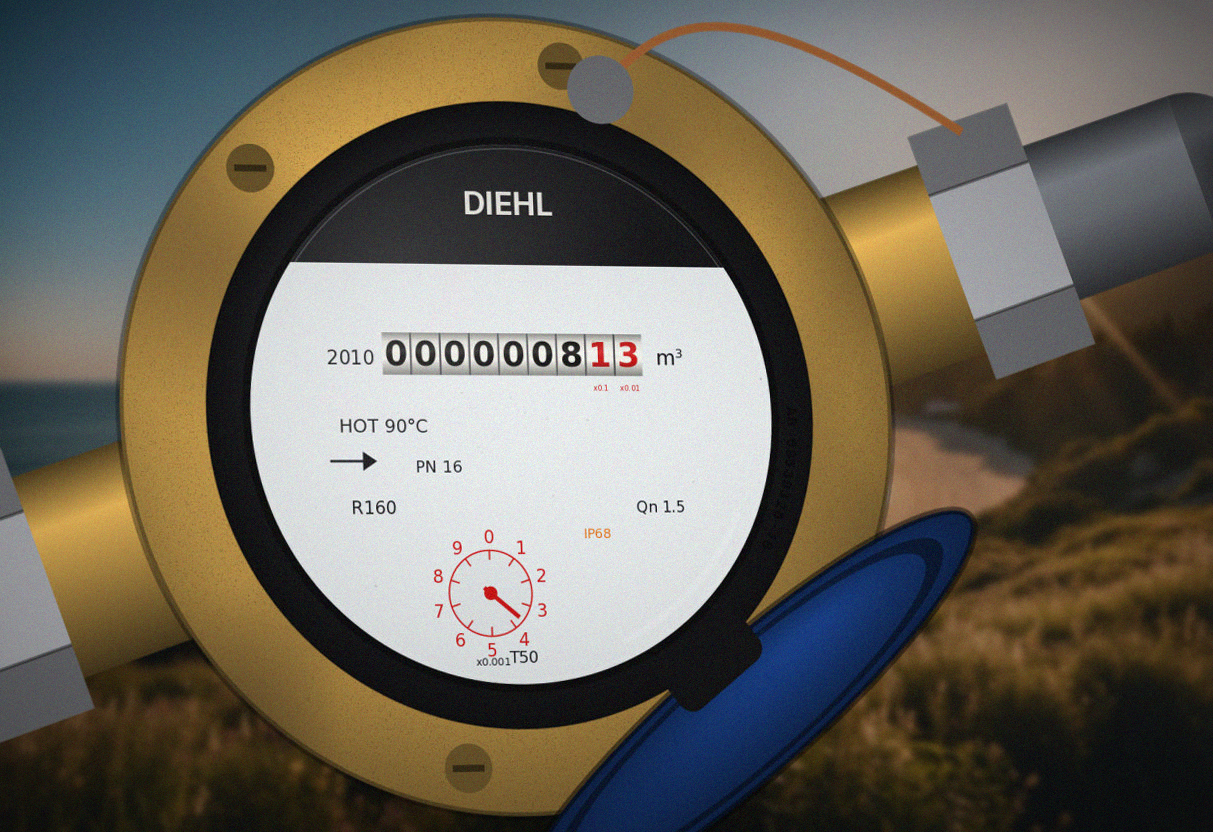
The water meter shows 8.133,m³
